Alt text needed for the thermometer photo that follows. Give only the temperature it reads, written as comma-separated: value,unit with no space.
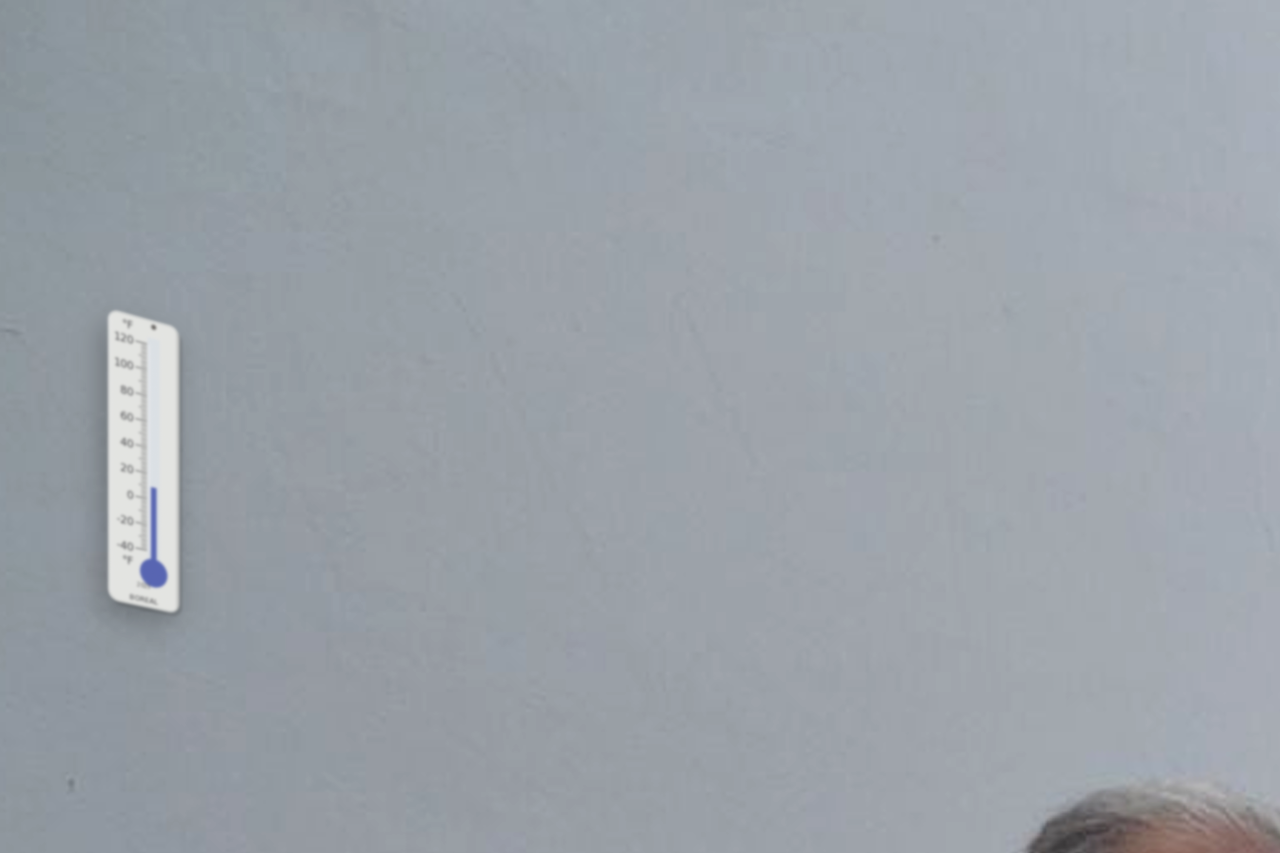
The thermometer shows 10,°F
